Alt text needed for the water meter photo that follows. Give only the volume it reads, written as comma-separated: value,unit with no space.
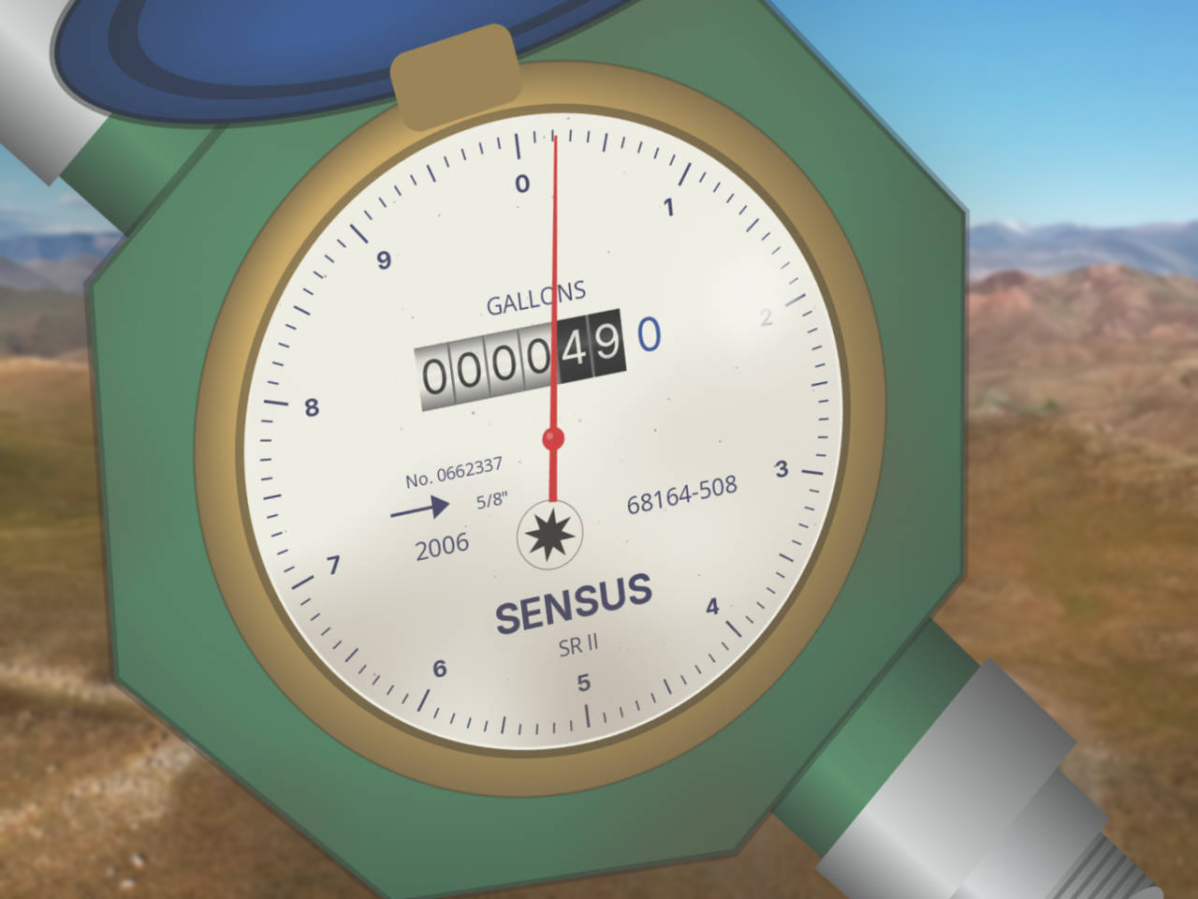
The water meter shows 490.2,gal
